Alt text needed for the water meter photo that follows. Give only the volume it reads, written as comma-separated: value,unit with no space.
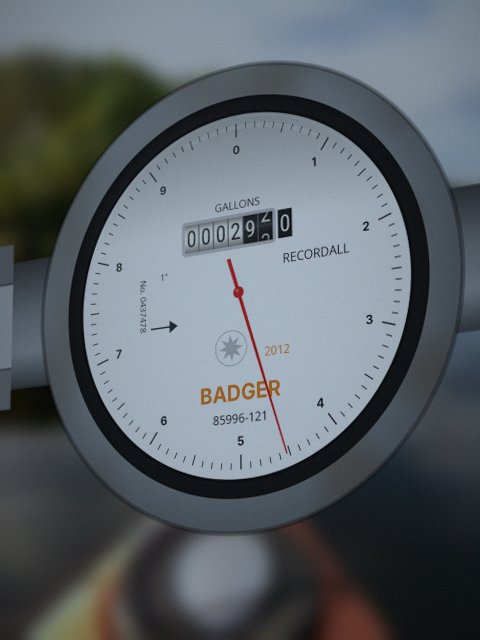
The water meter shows 2924.5,gal
